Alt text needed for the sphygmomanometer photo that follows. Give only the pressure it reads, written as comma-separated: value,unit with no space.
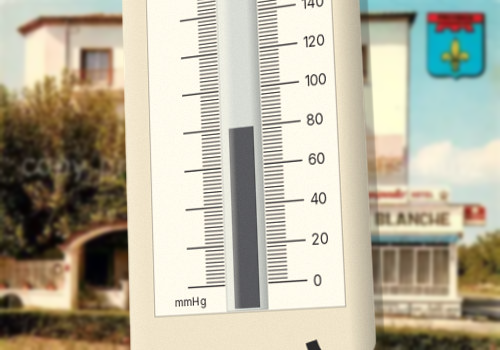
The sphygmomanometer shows 80,mmHg
